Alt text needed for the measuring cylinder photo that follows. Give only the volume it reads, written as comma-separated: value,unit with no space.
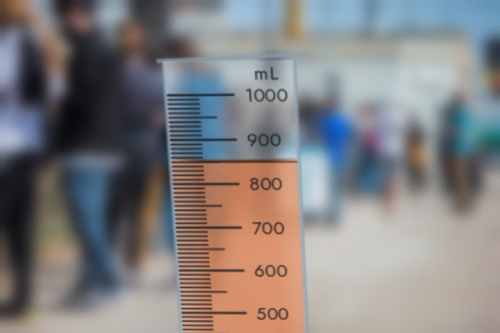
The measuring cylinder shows 850,mL
